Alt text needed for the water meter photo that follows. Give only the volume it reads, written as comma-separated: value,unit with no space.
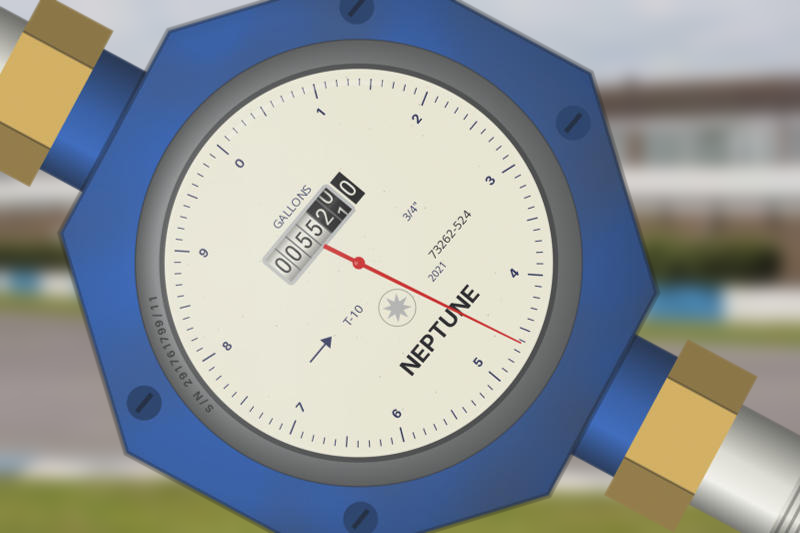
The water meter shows 55204.6,gal
